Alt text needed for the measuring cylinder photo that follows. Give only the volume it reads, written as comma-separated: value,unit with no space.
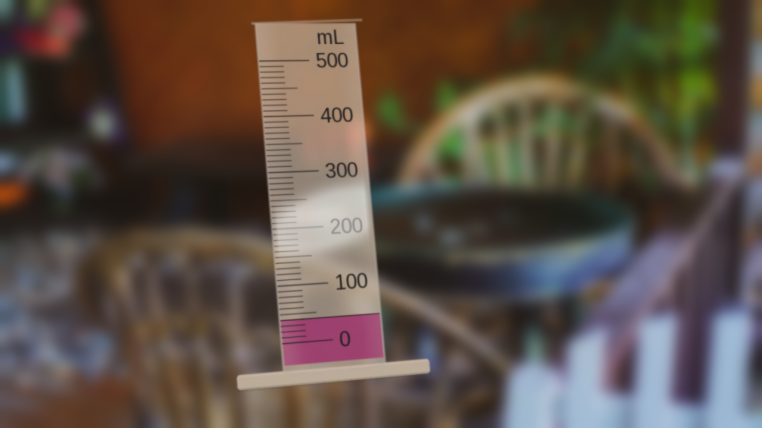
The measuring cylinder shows 40,mL
